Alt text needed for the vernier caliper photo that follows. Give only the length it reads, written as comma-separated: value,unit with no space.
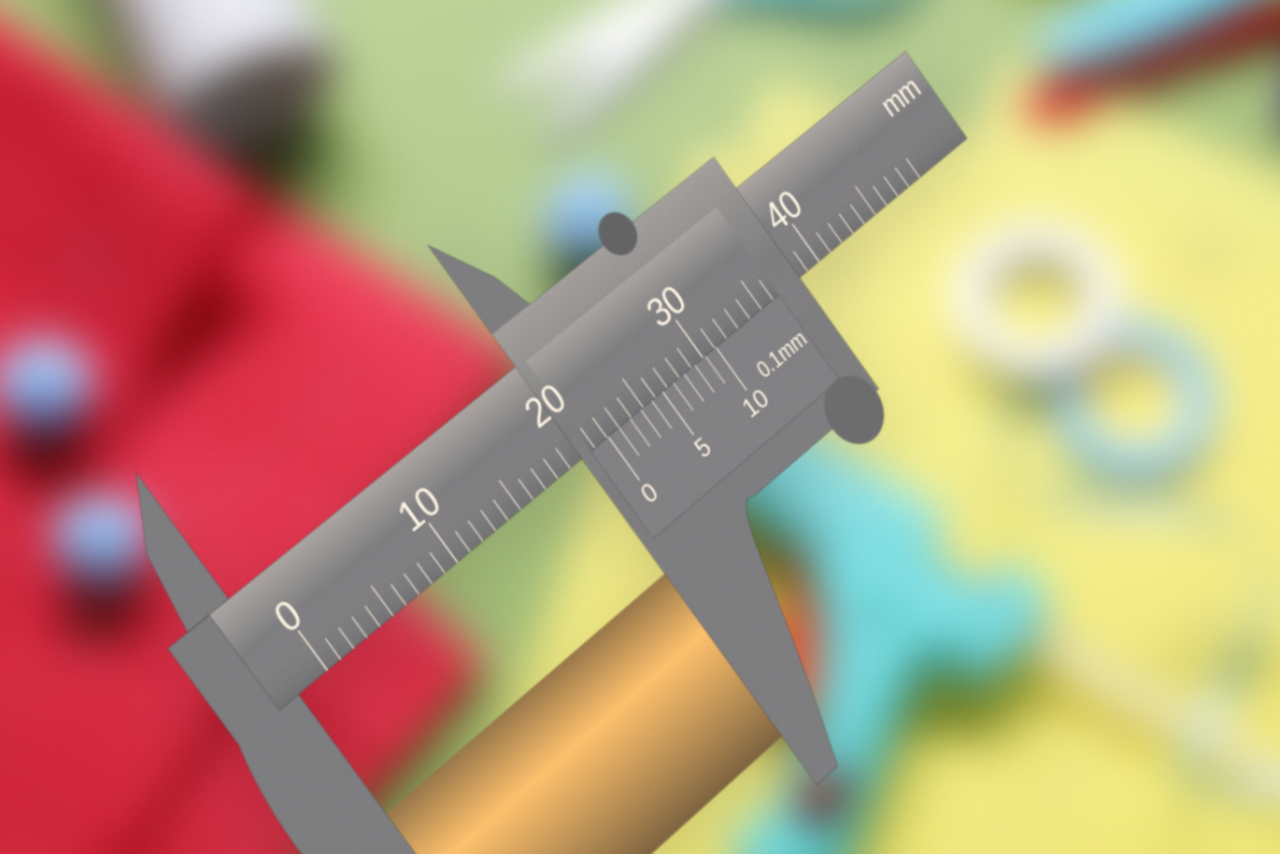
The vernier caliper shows 22.1,mm
